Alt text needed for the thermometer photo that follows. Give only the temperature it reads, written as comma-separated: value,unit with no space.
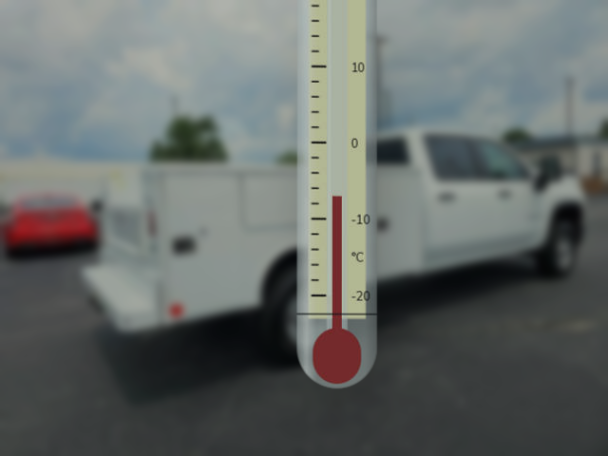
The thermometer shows -7,°C
